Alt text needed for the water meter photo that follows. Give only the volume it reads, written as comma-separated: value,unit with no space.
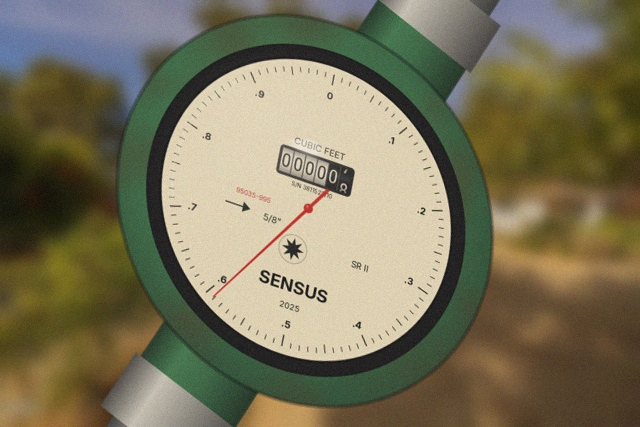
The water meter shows 7.59,ft³
